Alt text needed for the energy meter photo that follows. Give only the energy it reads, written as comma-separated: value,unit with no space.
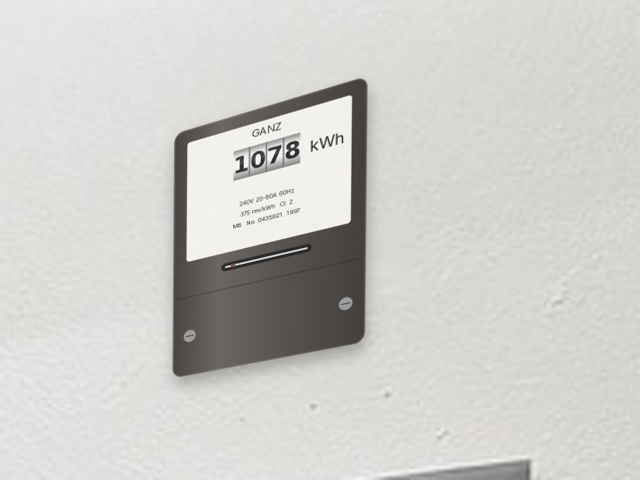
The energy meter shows 1078,kWh
